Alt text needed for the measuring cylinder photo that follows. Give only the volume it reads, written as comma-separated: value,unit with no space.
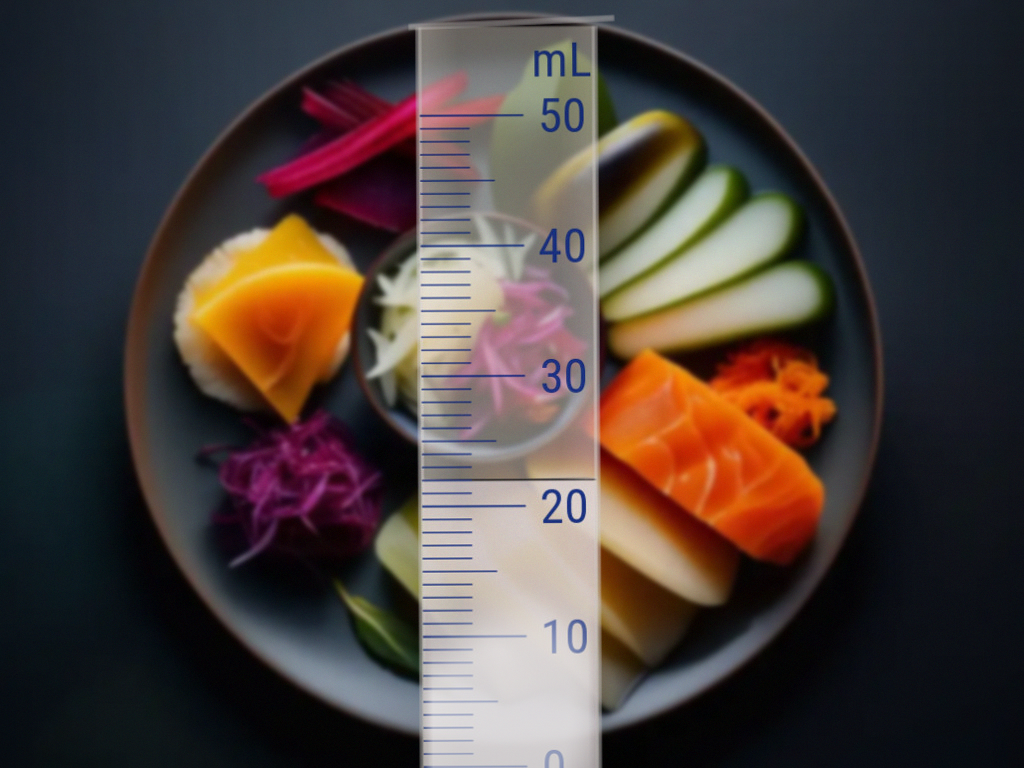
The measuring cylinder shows 22,mL
